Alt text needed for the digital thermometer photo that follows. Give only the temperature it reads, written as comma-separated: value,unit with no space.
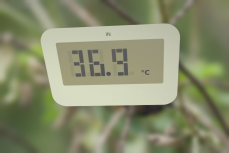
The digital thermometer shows 36.9,°C
